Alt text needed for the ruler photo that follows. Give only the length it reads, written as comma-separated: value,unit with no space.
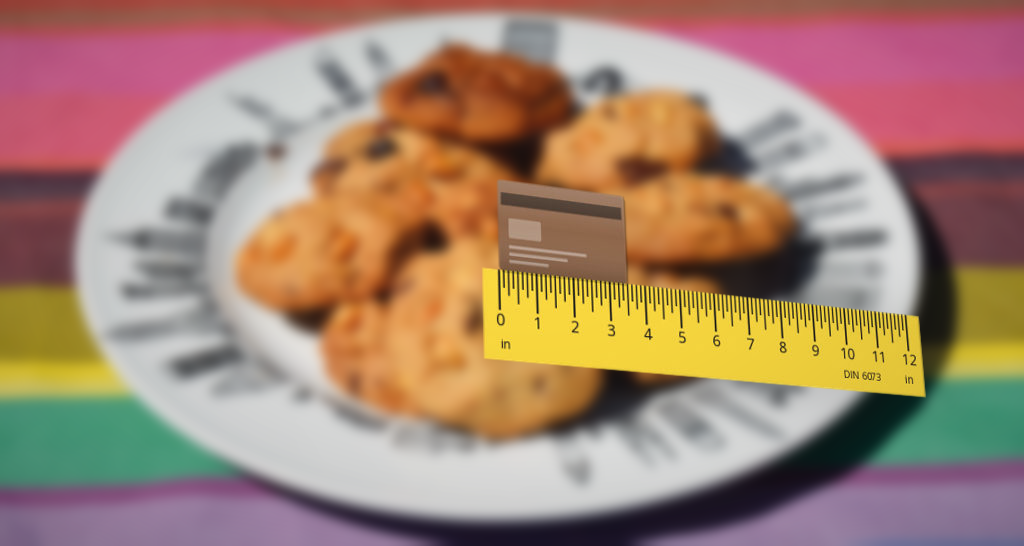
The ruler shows 3.5,in
